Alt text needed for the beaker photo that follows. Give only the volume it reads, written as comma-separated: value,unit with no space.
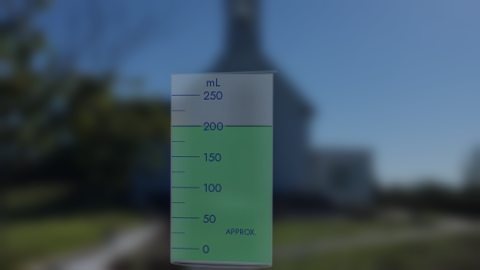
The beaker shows 200,mL
